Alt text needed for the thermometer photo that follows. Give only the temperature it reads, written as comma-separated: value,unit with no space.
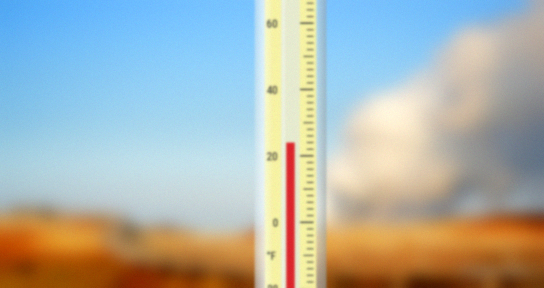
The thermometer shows 24,°F
